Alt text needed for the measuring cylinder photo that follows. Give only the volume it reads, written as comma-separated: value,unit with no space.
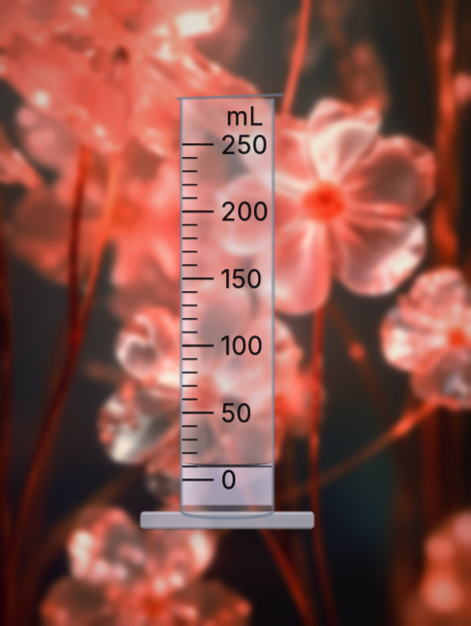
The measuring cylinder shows 10,mL
